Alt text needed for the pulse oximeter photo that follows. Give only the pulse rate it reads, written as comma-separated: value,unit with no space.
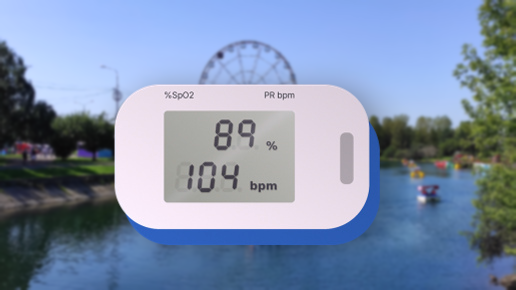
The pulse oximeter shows 104,bpm
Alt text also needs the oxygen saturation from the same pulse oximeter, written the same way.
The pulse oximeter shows 89,%
